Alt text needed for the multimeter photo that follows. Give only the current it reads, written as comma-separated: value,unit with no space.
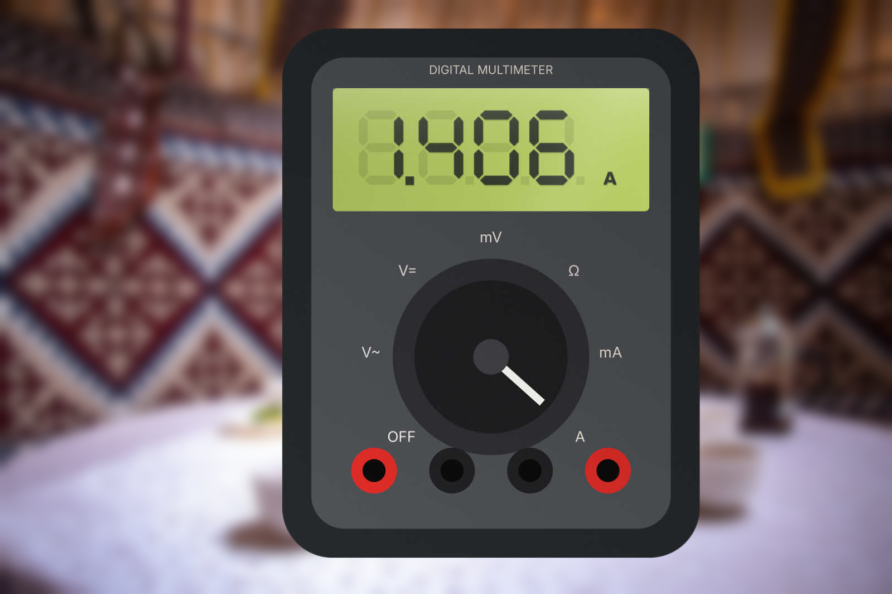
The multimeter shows 1.406,A
